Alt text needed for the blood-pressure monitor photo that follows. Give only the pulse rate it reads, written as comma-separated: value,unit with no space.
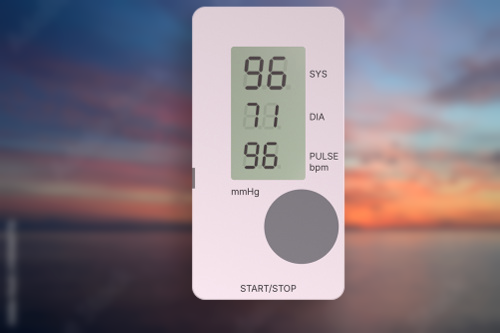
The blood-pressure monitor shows 96,bpm
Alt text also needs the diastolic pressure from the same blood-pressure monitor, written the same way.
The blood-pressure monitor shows 71,mmHg
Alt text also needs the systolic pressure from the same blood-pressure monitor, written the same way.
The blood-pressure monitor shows 96,mmHg
